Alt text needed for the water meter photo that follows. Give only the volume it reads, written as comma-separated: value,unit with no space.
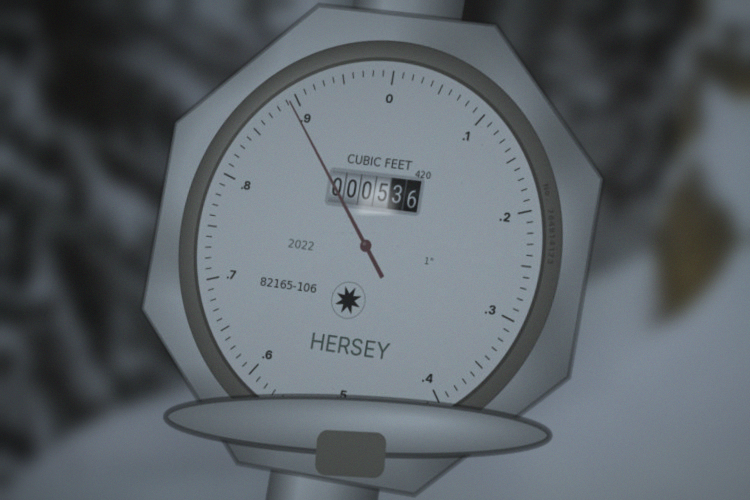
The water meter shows 535.89,ft³
